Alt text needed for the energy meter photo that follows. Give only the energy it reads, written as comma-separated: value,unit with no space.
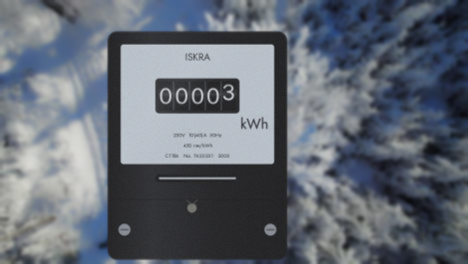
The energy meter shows 3,kWh
